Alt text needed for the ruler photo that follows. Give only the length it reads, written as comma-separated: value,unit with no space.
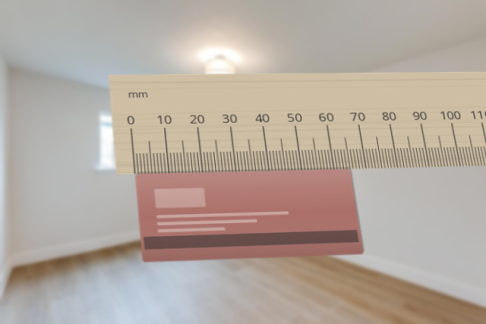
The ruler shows 65,mm
